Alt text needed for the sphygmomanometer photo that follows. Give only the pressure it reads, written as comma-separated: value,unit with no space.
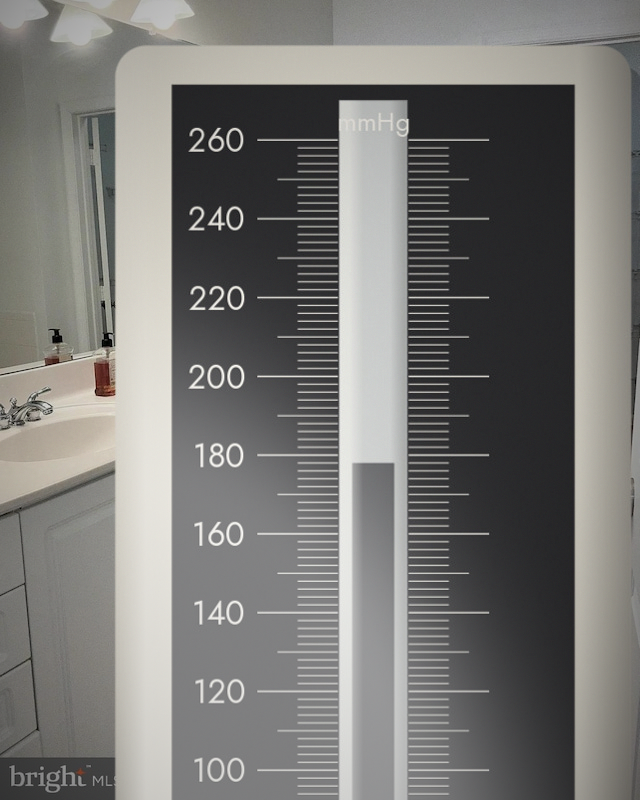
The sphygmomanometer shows 178,mmHg
